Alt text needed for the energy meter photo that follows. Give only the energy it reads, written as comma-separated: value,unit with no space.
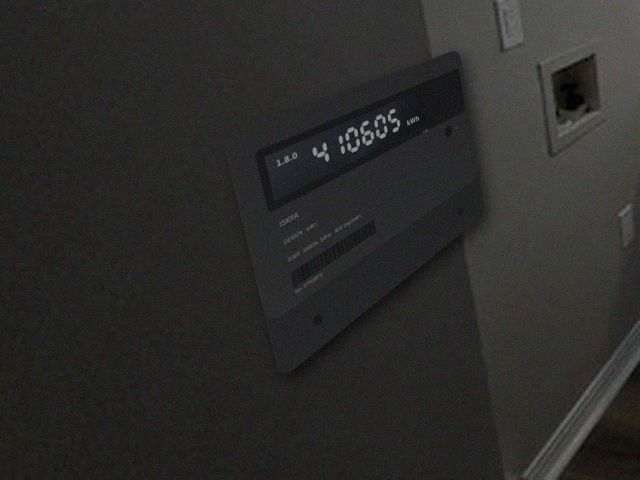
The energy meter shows 410605,kWh
